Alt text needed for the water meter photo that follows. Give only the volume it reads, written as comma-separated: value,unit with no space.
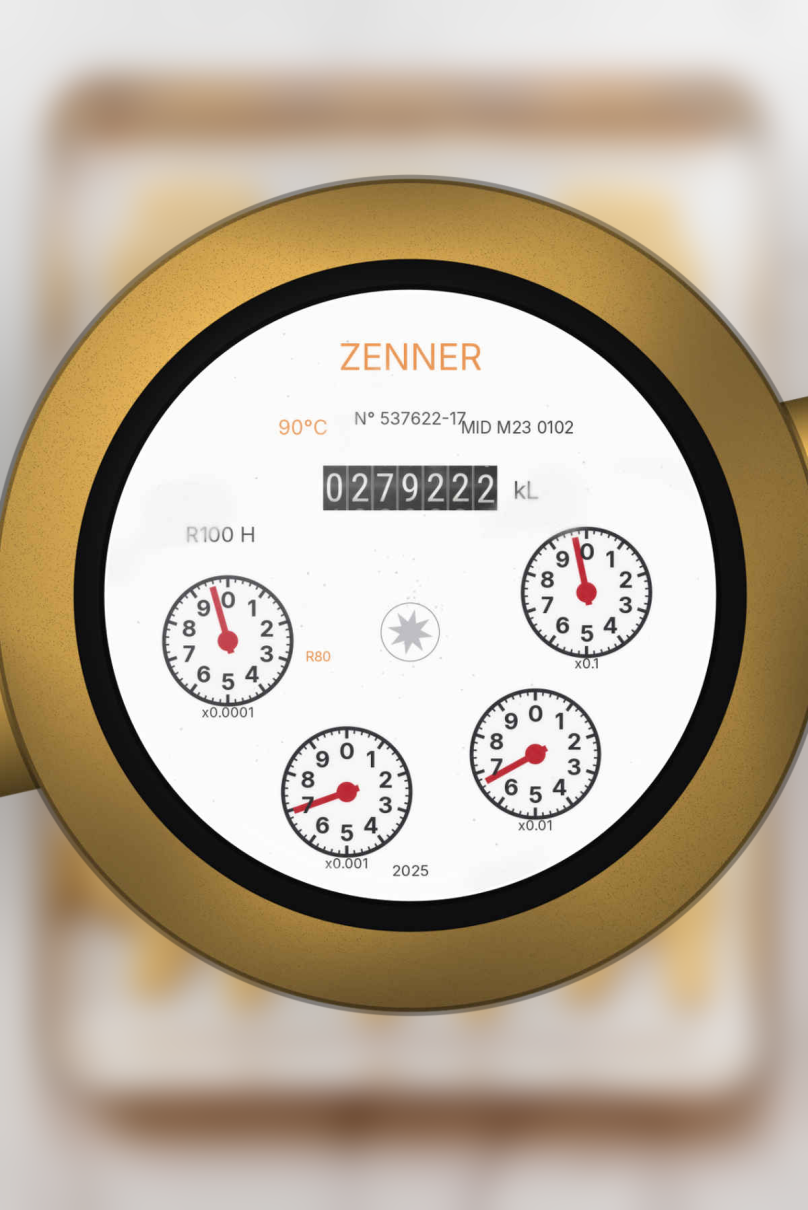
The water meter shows 279221.9669,kL
